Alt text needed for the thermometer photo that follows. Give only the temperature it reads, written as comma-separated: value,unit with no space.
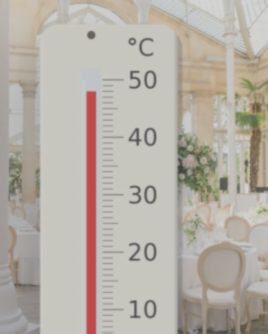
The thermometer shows 48,°C
